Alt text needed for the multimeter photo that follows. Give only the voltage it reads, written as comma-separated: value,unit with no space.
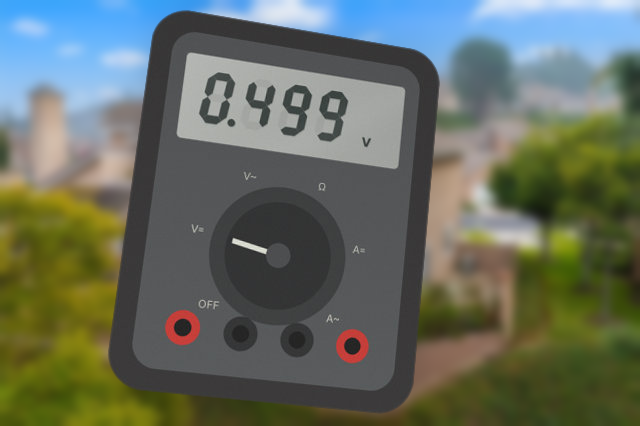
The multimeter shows 0.499,V
